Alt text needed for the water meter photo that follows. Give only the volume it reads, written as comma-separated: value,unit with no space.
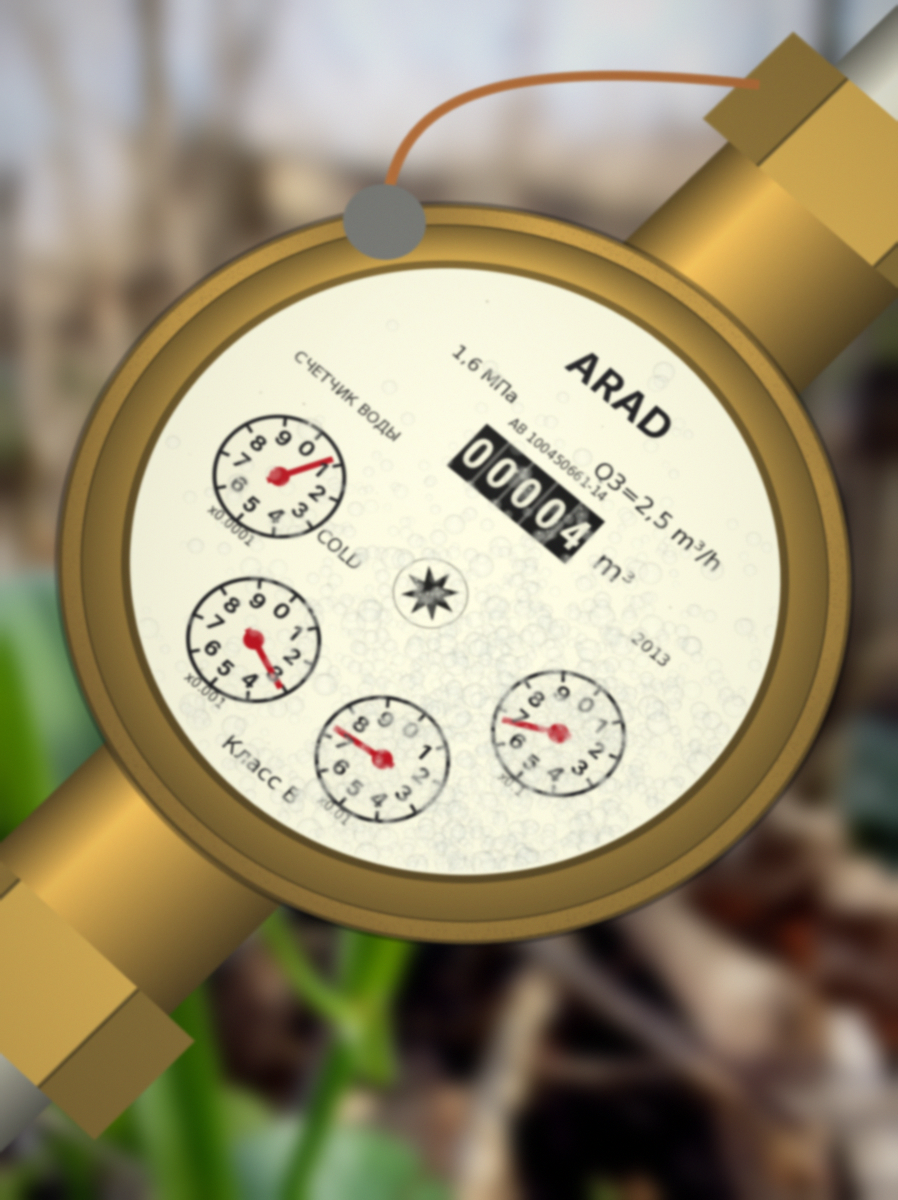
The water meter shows 4.6730,m³
